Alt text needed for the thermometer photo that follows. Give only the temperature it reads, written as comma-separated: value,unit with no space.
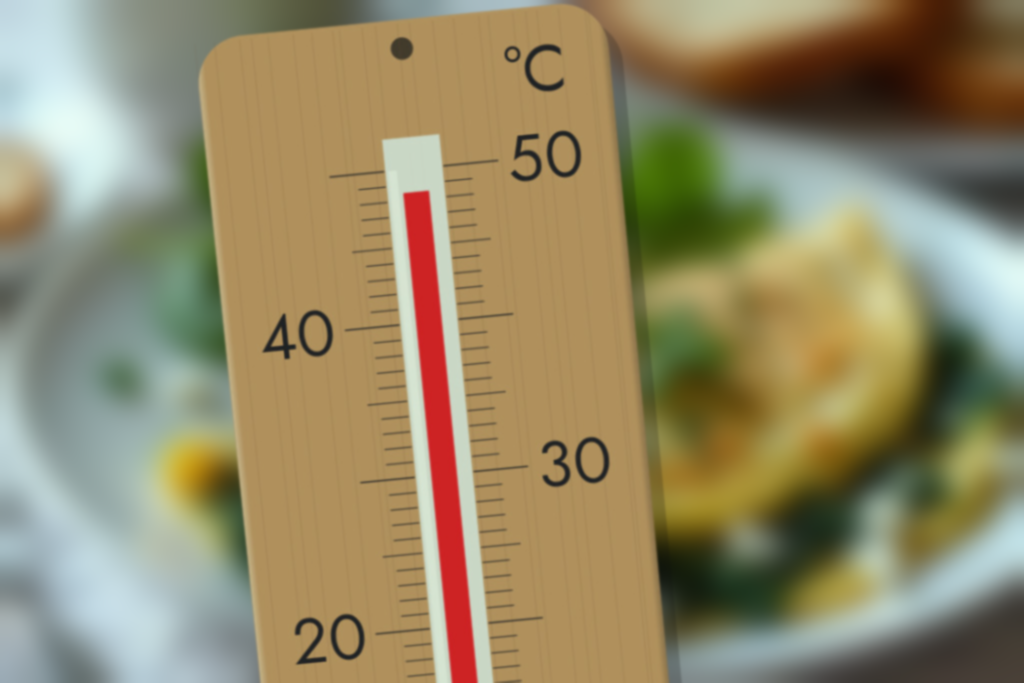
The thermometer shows 48.5,°C
